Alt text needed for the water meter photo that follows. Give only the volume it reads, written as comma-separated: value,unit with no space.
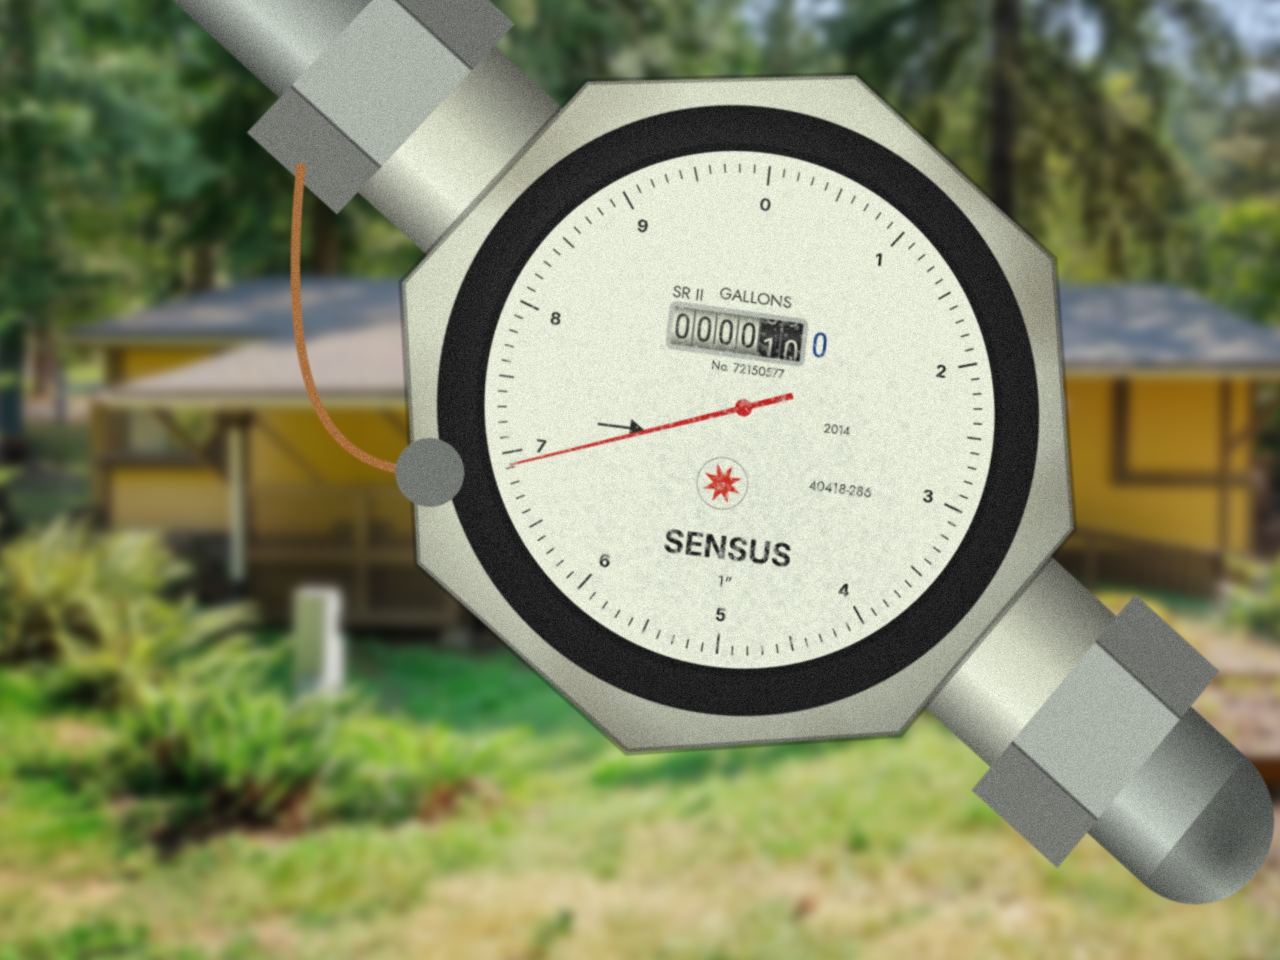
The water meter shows 96.9,gal
